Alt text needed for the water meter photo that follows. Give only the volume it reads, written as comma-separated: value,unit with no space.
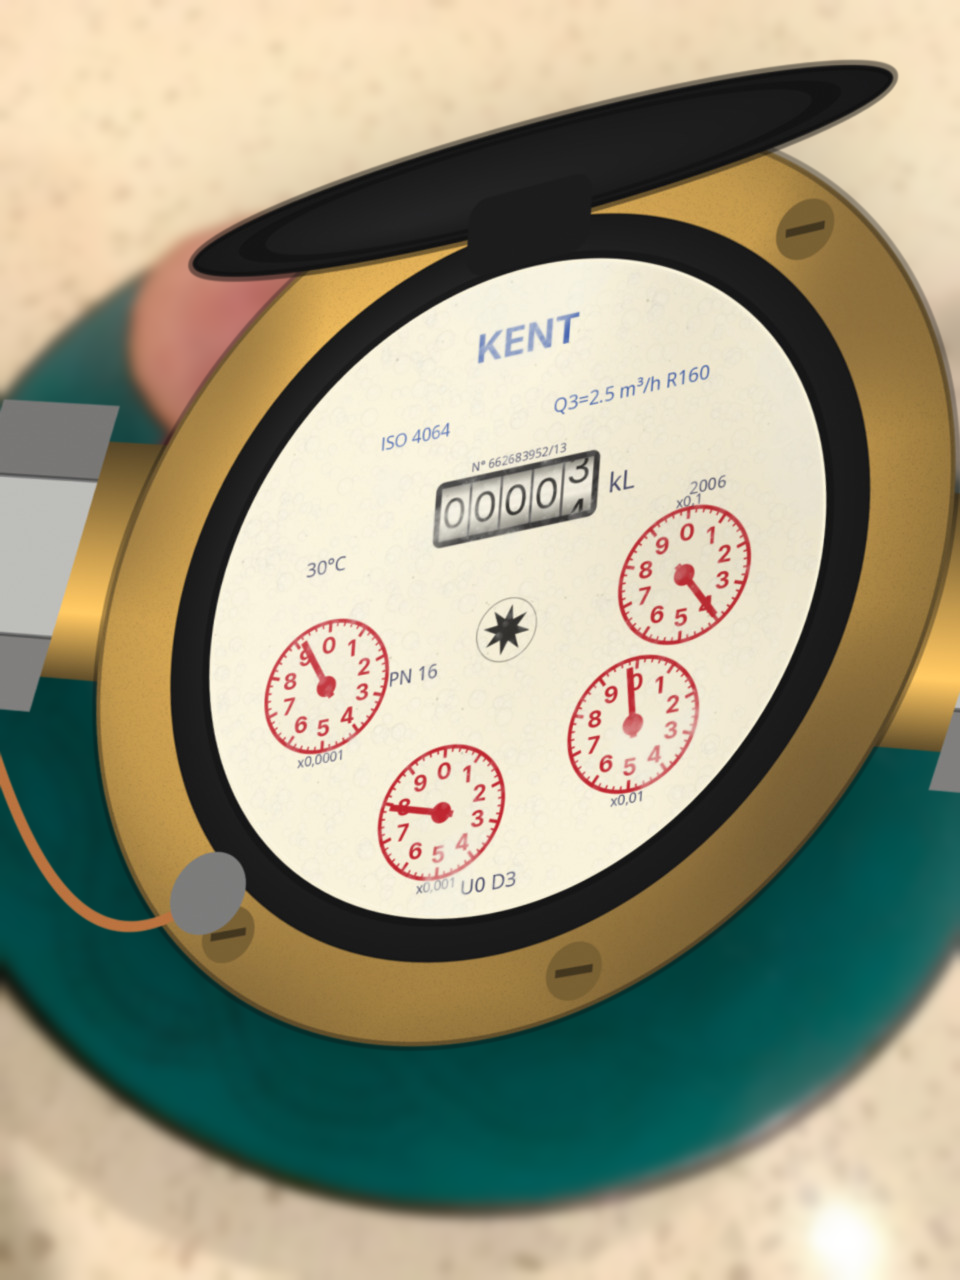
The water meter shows 3.3979,kL
